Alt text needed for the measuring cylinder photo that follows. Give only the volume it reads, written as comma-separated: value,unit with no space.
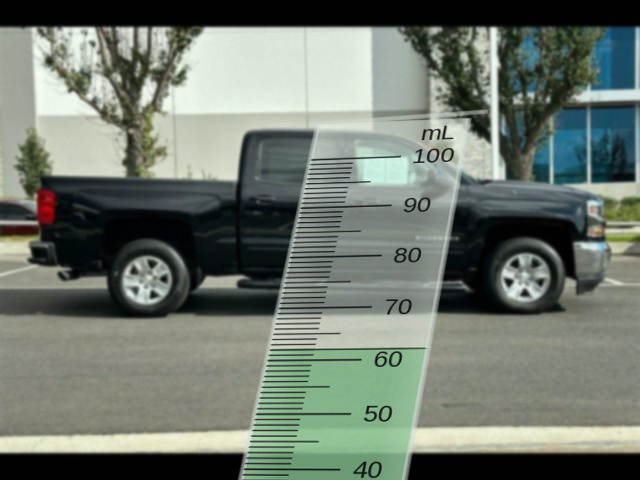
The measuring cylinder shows 62,mL
